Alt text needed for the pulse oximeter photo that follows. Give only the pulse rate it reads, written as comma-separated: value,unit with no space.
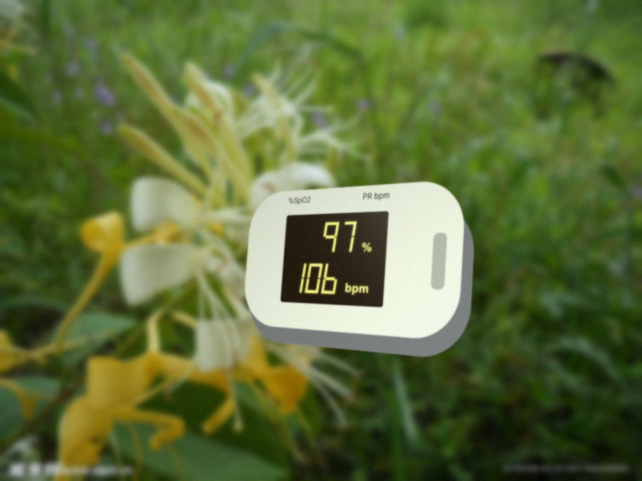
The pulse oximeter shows 106,bpm
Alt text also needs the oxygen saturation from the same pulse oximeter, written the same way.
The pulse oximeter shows 97,%
